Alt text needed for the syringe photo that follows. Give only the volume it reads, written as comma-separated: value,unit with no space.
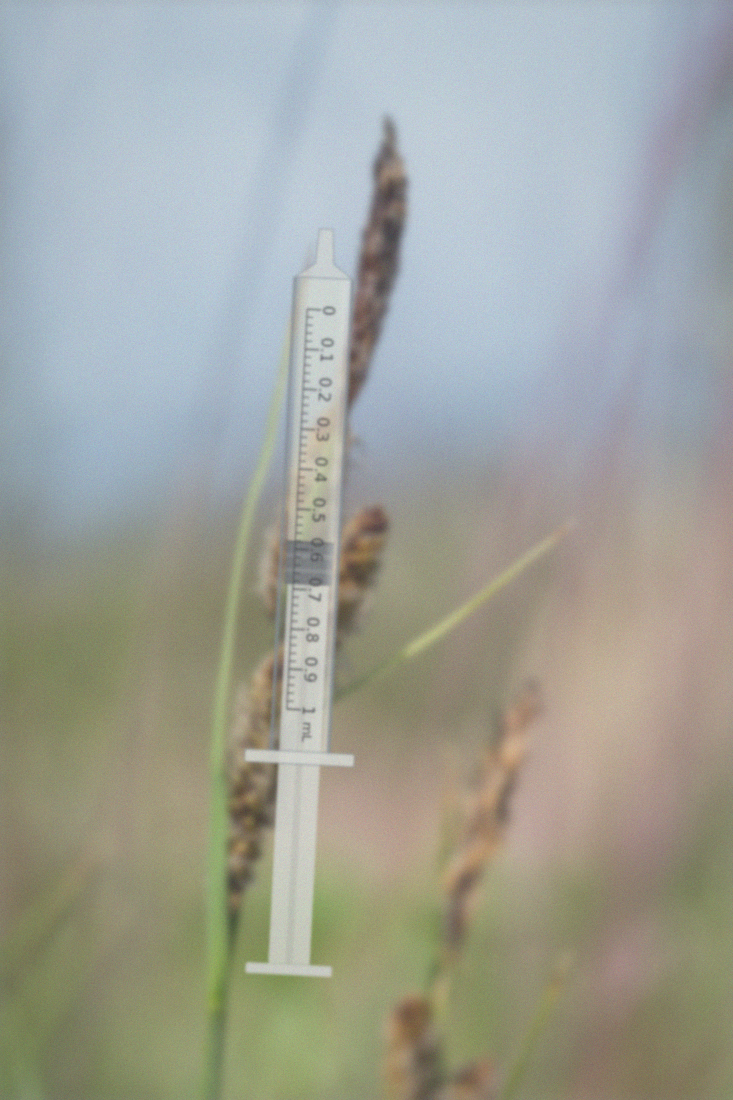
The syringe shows 0.58,mL
